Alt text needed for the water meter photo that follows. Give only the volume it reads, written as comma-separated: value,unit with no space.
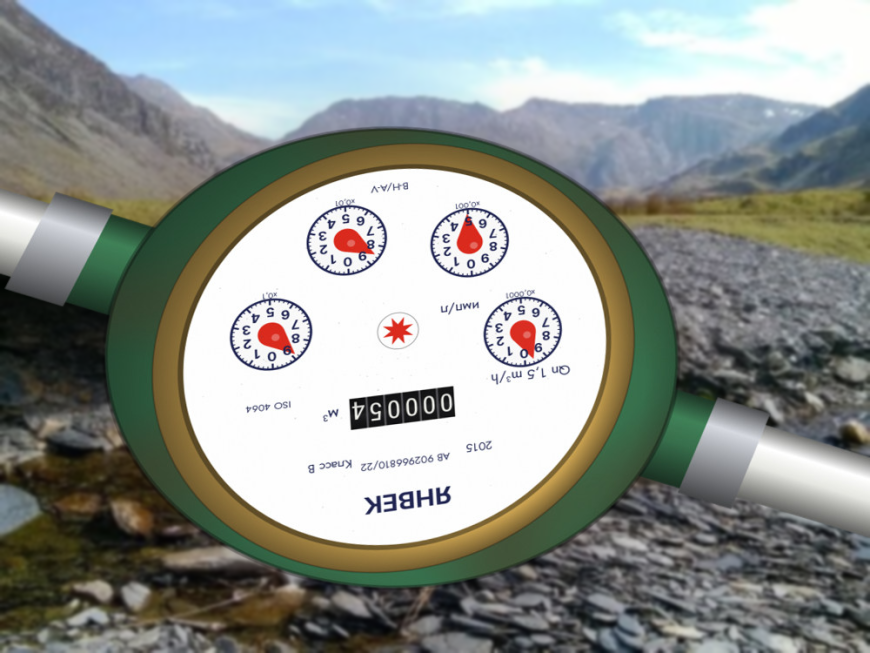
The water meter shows 53.8849,m³
